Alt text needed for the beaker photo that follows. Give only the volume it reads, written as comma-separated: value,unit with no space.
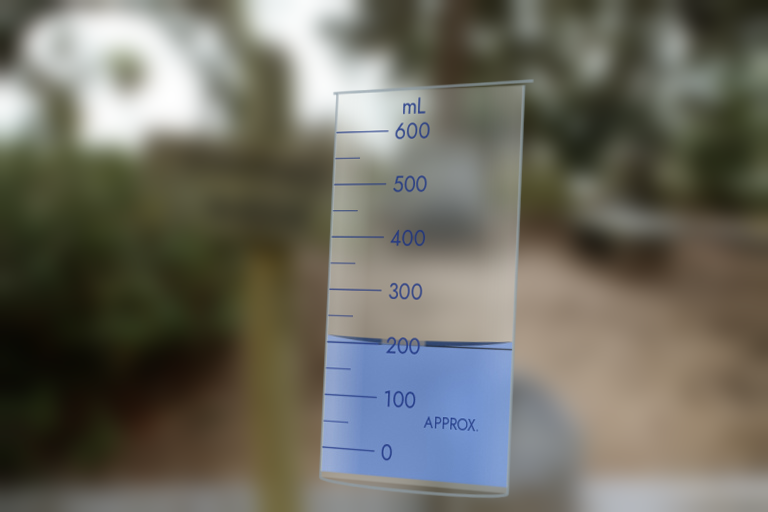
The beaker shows 200,mL
